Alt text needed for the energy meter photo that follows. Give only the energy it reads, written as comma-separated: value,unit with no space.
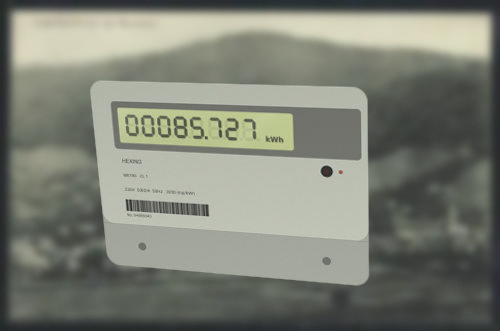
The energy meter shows 85.727,kWh
